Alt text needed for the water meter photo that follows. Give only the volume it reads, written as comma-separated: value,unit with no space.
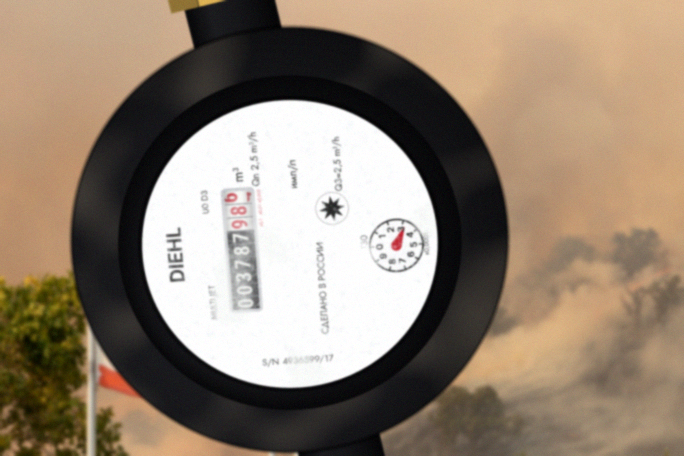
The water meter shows 3787.9863,m³
